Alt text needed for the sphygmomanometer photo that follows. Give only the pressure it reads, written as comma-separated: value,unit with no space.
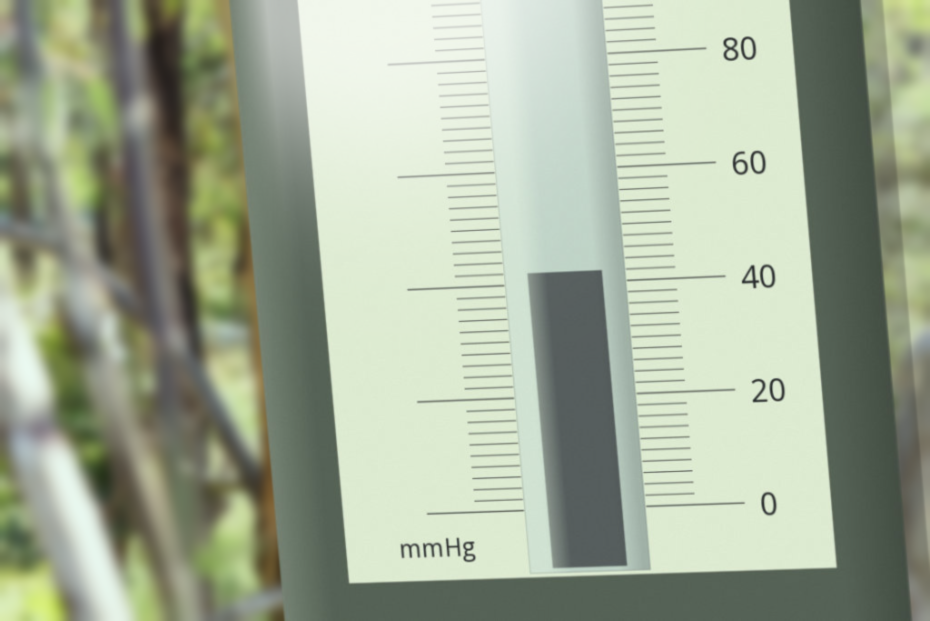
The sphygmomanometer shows 42,mmHg
